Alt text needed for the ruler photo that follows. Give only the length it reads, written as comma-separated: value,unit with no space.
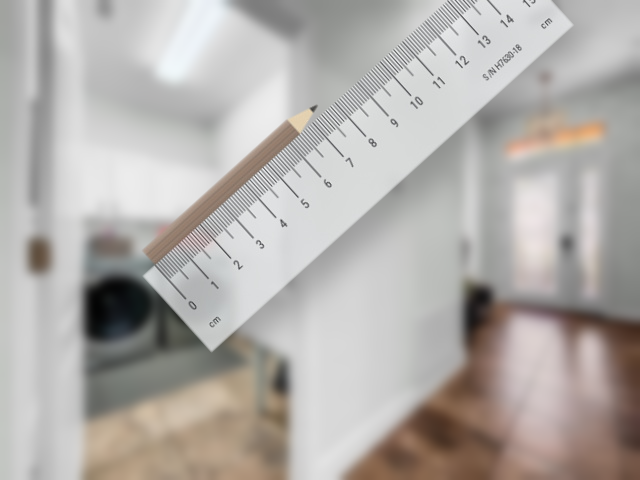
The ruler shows 7.5,cm
